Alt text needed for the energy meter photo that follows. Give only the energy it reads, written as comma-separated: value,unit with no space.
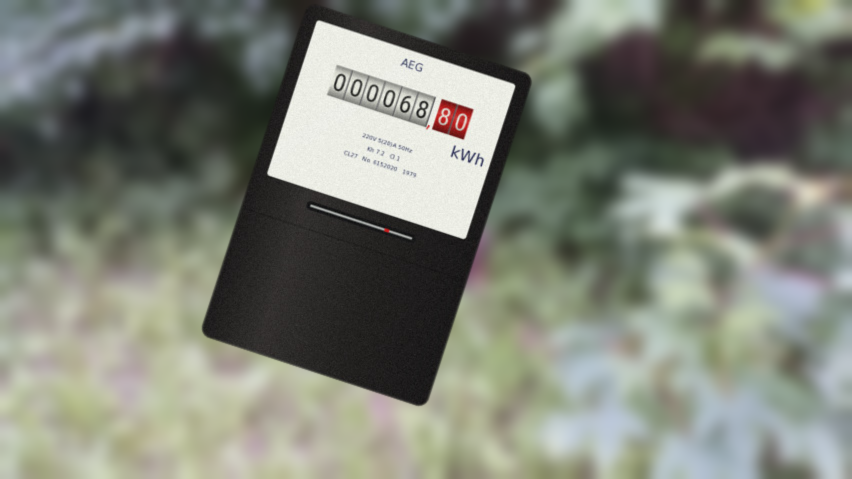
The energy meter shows 68.80,kWh
